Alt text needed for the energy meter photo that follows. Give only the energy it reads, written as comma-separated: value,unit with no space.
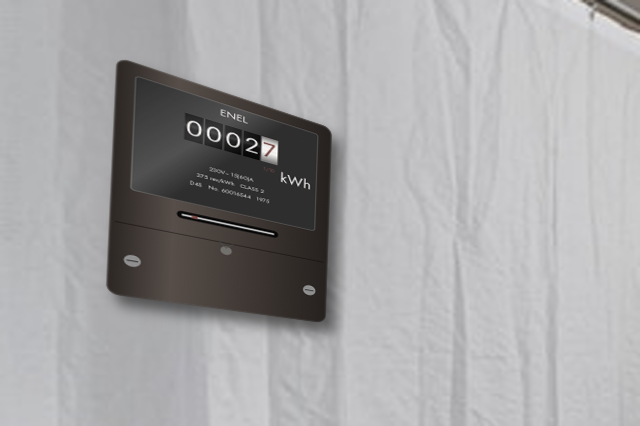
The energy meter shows 2.7,kWh
